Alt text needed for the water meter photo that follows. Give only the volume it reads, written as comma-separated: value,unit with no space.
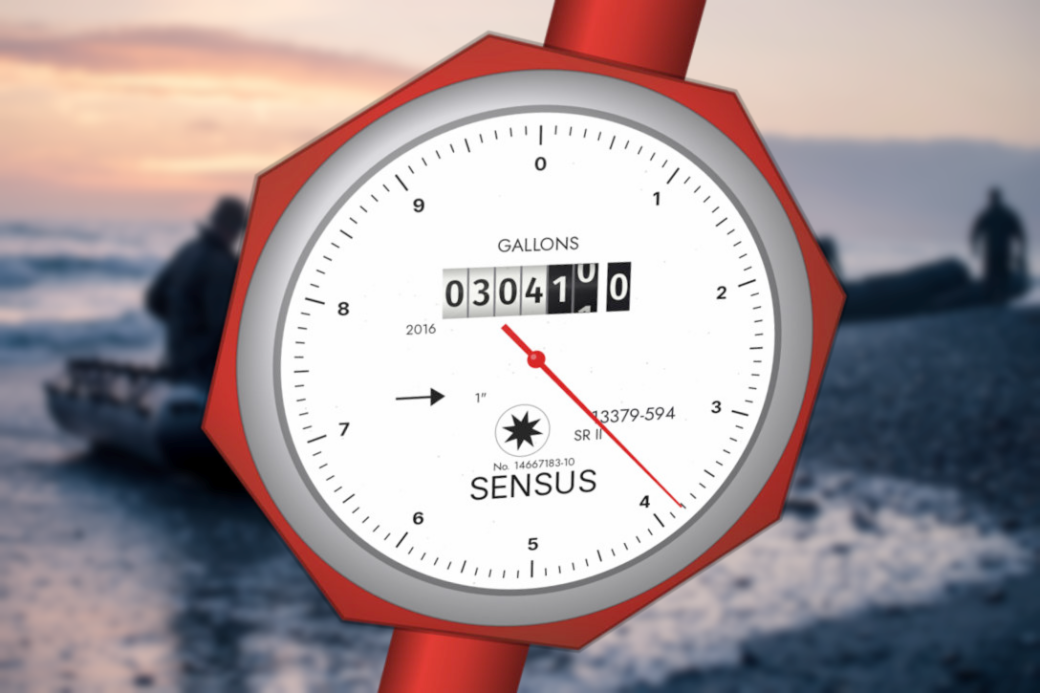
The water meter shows 304103.8,gal
